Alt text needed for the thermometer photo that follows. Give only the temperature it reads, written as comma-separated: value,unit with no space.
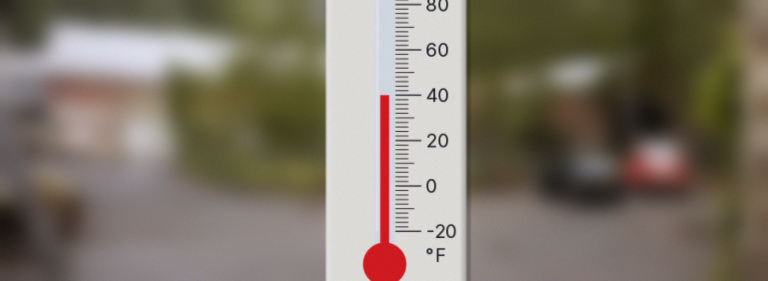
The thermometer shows 40,°F
